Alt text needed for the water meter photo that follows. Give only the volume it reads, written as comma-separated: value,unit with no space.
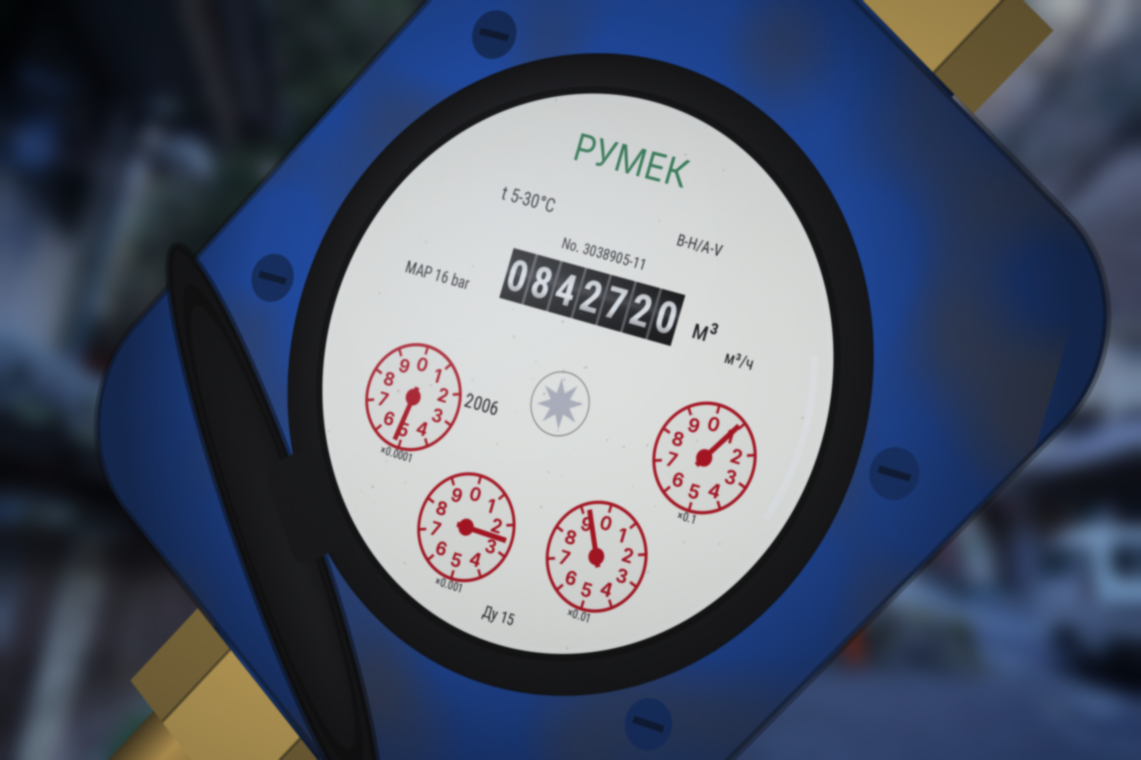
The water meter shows 842720.0925,m³
